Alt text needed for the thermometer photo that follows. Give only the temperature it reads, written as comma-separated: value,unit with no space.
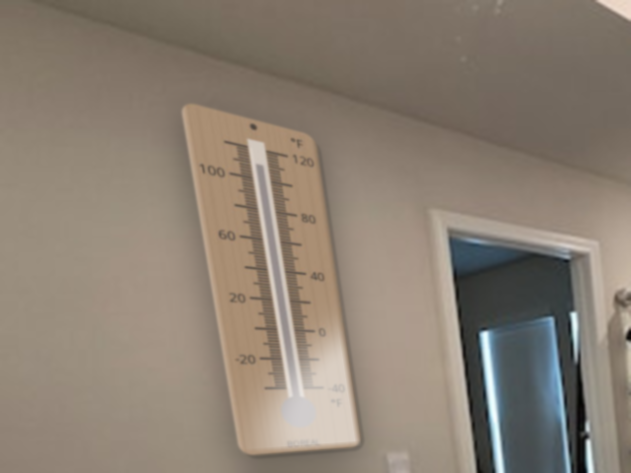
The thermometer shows 110,°F
